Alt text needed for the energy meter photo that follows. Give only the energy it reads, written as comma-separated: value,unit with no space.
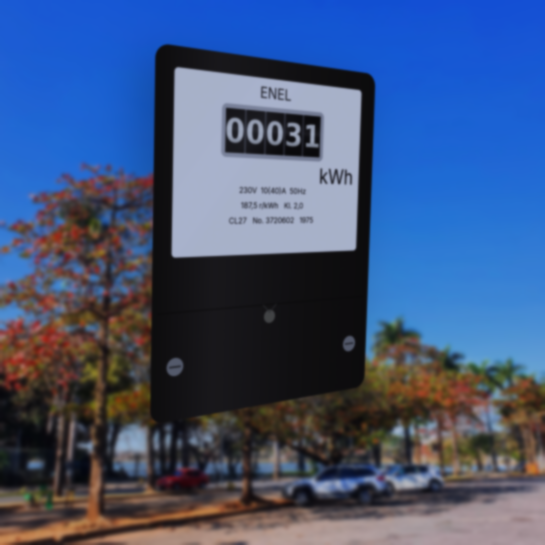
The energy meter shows 31,kWh
